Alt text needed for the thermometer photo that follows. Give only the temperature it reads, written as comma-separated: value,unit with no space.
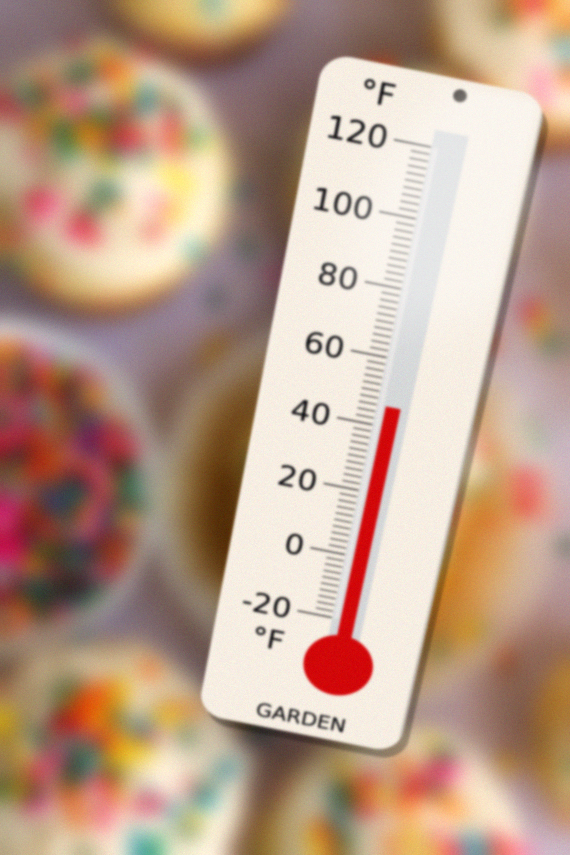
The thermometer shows 46,°F
